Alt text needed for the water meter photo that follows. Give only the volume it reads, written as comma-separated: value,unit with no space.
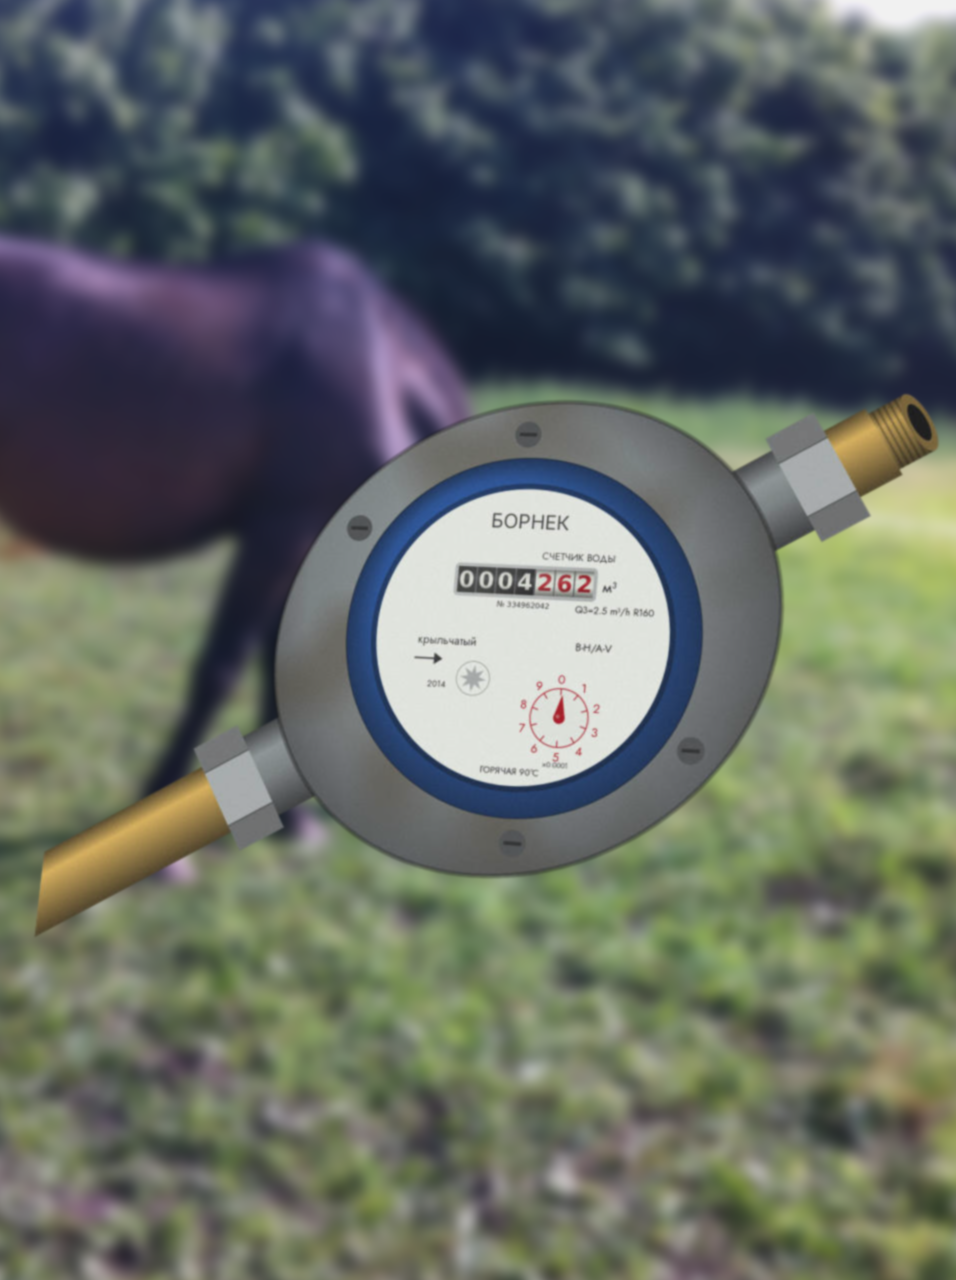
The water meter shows 4.2620,m³
